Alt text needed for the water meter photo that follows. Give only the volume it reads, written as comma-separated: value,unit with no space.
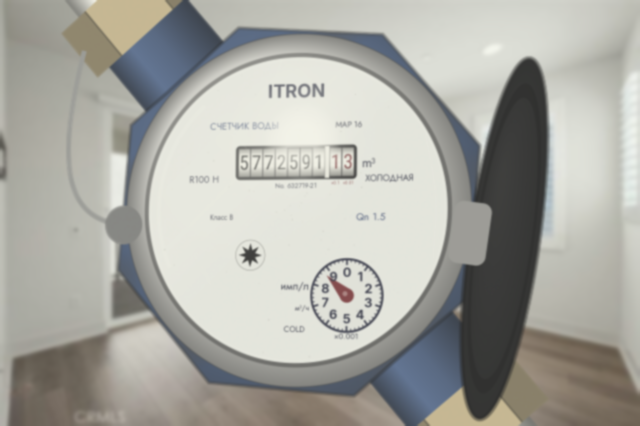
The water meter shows 5772591.138,m³
